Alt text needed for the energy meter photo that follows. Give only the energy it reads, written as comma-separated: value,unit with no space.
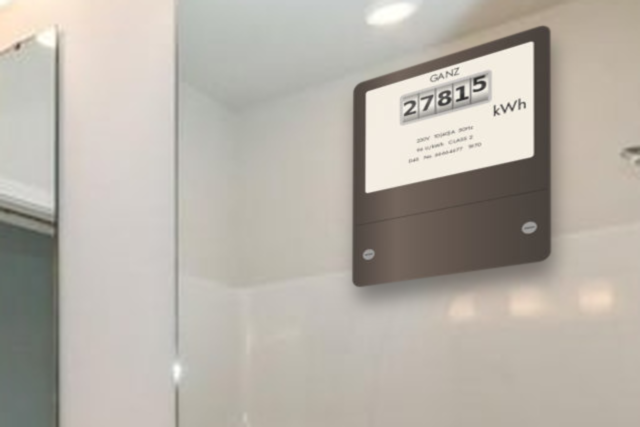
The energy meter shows 27815,kWh
